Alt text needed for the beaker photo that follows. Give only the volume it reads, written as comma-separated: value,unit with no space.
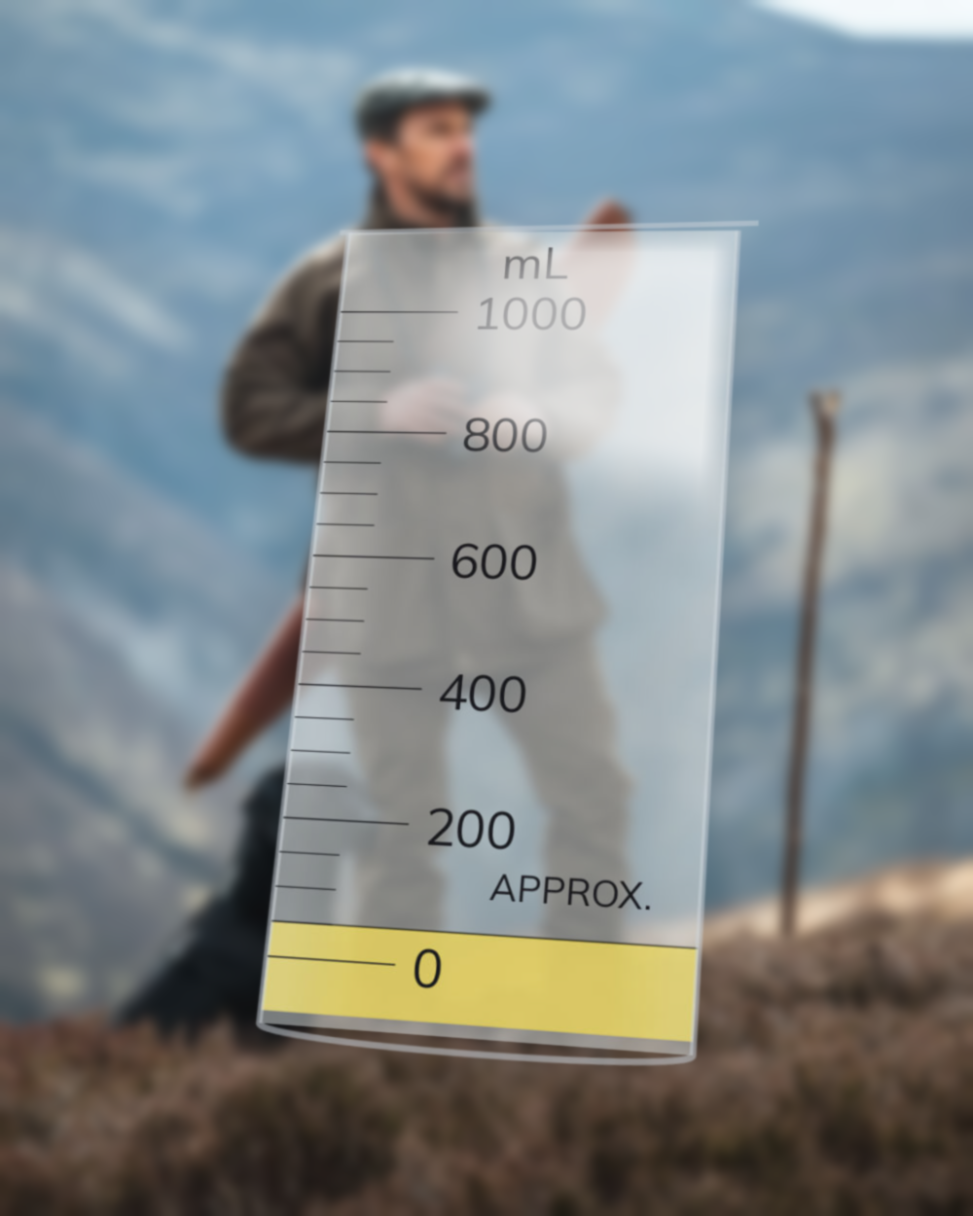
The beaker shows 50,mL
